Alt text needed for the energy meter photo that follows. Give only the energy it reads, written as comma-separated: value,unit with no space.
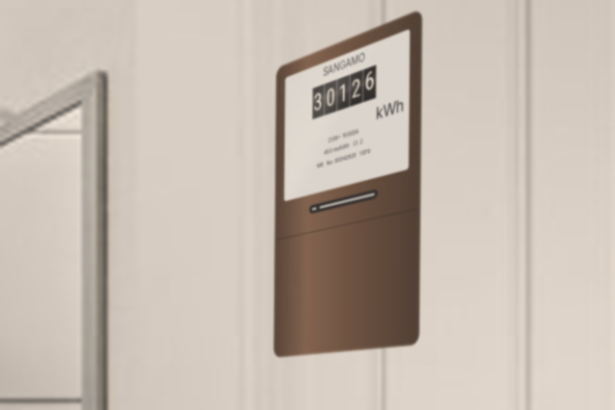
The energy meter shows 30126,kWh
